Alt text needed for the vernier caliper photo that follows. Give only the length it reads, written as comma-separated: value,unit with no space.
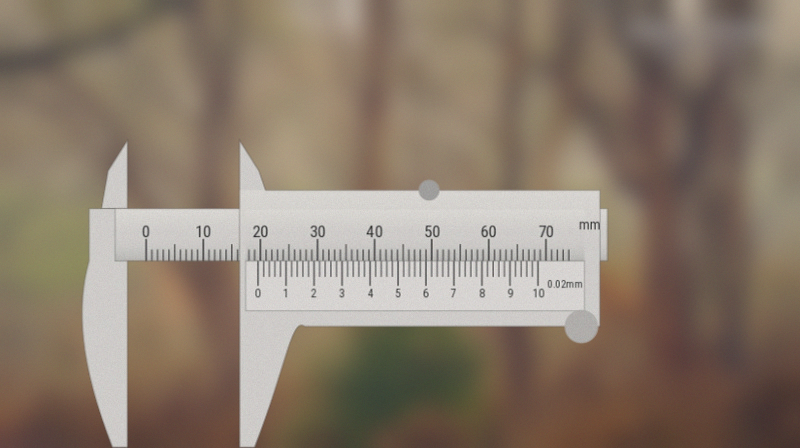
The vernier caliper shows 19.6,mm
